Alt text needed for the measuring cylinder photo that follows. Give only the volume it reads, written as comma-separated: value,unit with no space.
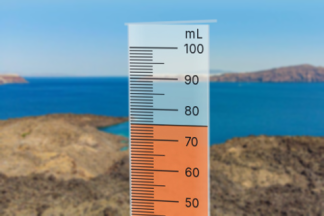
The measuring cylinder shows 75,mL
